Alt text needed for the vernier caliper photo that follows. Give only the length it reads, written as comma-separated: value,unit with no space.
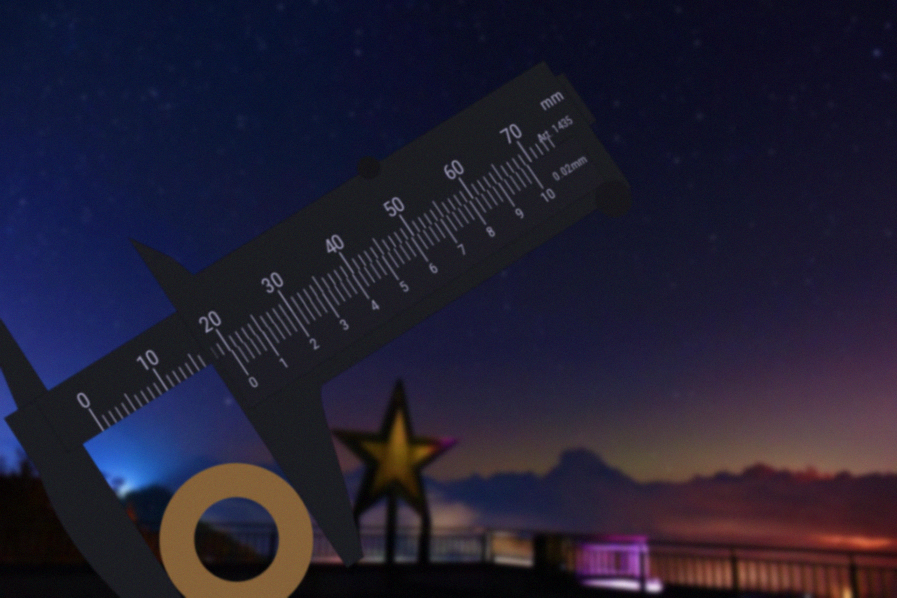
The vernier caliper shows 20.2,mm
